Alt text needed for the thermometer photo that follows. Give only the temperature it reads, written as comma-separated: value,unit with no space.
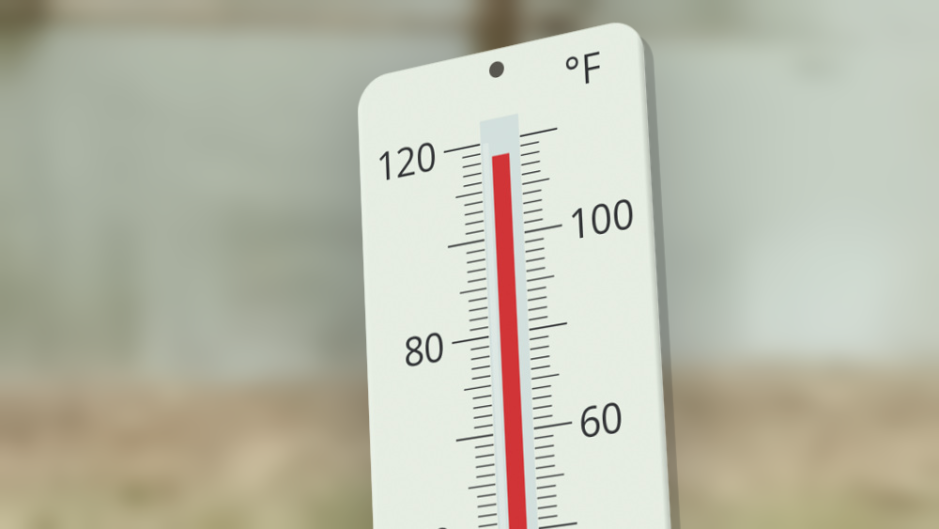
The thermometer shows 117,°F
